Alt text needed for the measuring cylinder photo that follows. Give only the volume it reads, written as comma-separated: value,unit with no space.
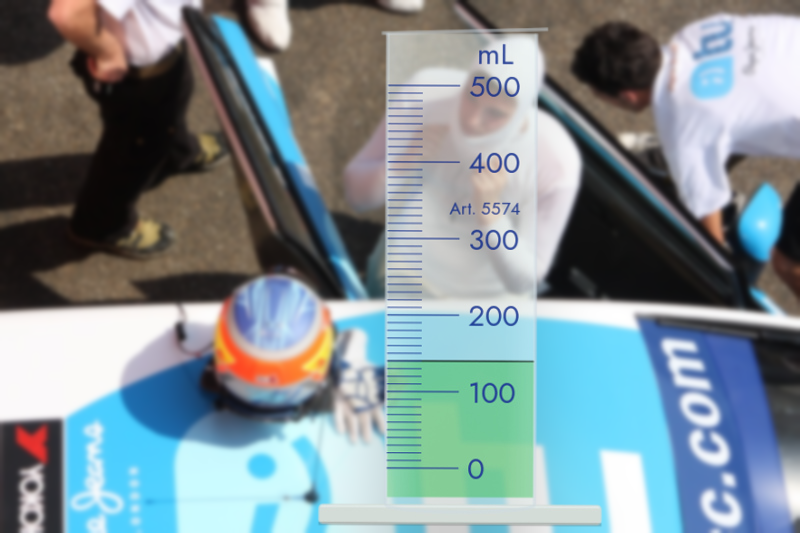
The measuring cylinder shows 140,mL
